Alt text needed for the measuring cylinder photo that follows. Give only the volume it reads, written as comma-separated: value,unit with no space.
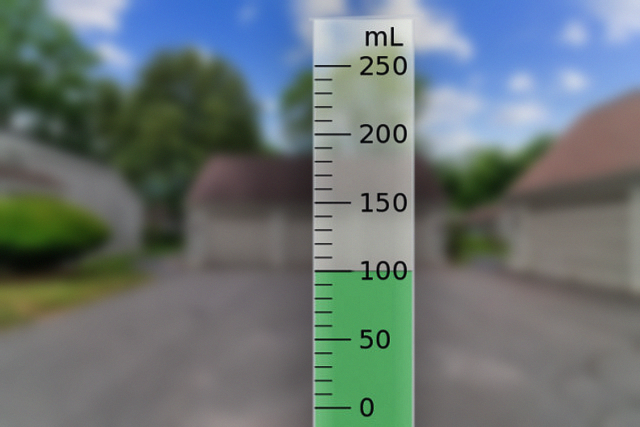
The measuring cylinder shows 100,mL
